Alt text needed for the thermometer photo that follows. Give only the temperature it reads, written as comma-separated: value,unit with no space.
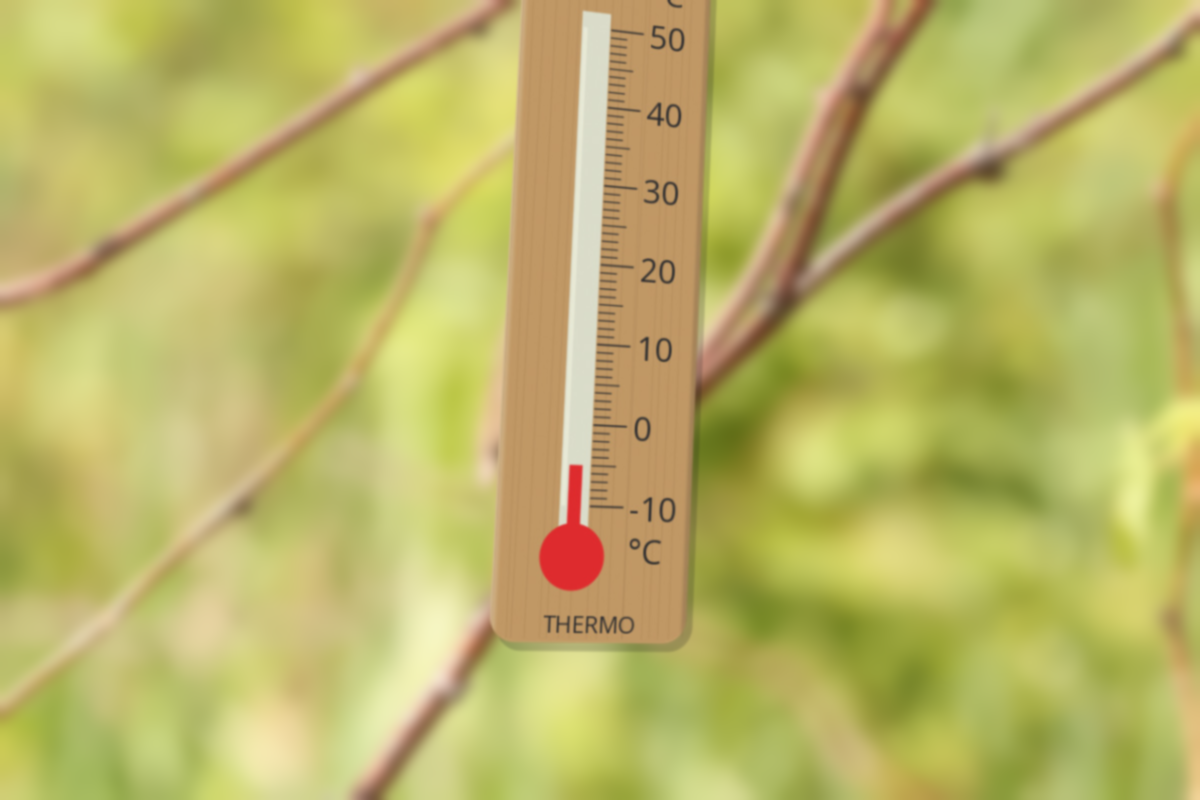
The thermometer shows -5,°C
